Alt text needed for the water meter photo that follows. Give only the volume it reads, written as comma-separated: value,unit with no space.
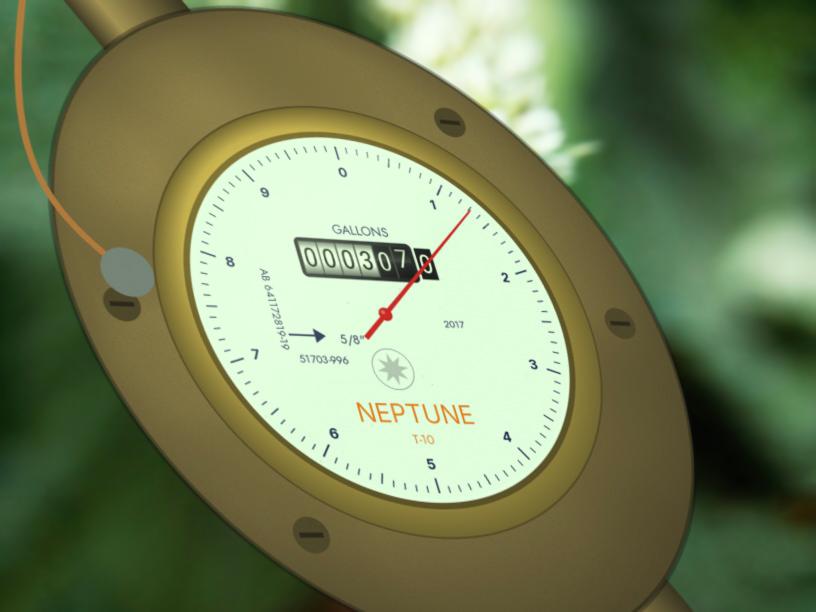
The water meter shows 3071.3,gal
